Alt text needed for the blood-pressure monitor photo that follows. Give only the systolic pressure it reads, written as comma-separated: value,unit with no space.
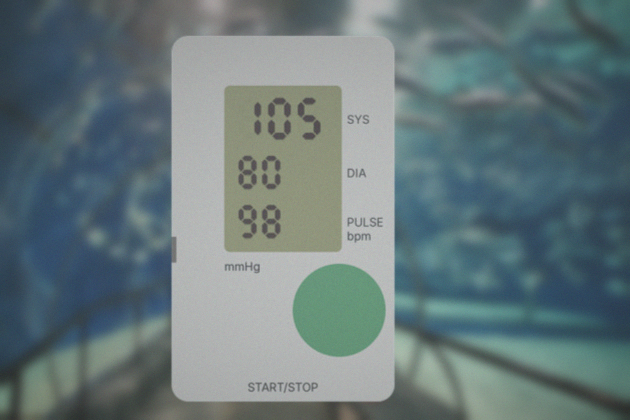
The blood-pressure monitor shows 105,mmHg
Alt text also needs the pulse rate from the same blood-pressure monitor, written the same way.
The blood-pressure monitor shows 98,bpm
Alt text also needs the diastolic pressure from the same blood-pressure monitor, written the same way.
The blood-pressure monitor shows 80,mmHg
